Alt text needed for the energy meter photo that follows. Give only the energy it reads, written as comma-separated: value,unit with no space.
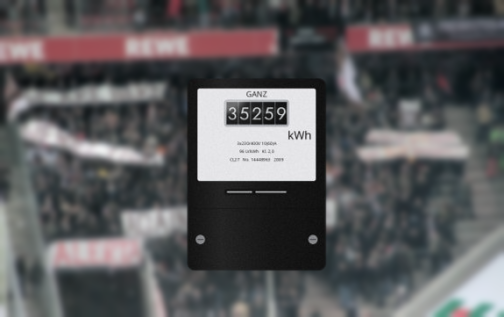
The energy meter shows 35259,kWh
